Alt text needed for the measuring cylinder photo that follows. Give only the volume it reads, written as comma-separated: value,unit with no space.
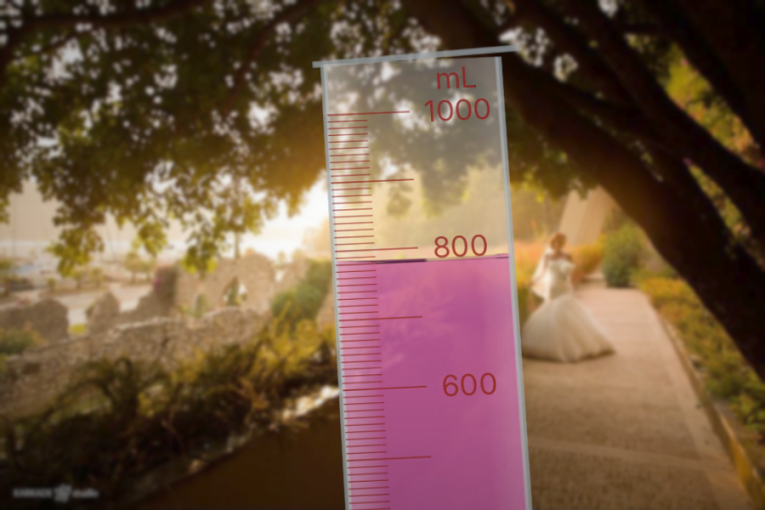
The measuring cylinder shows 780,mL
